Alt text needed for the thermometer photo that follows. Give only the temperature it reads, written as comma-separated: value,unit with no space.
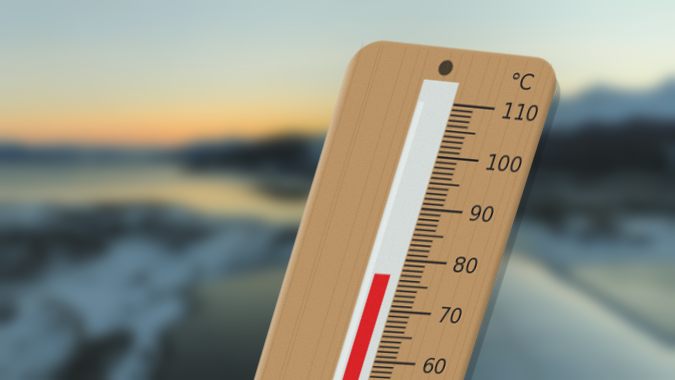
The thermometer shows 77,°C
